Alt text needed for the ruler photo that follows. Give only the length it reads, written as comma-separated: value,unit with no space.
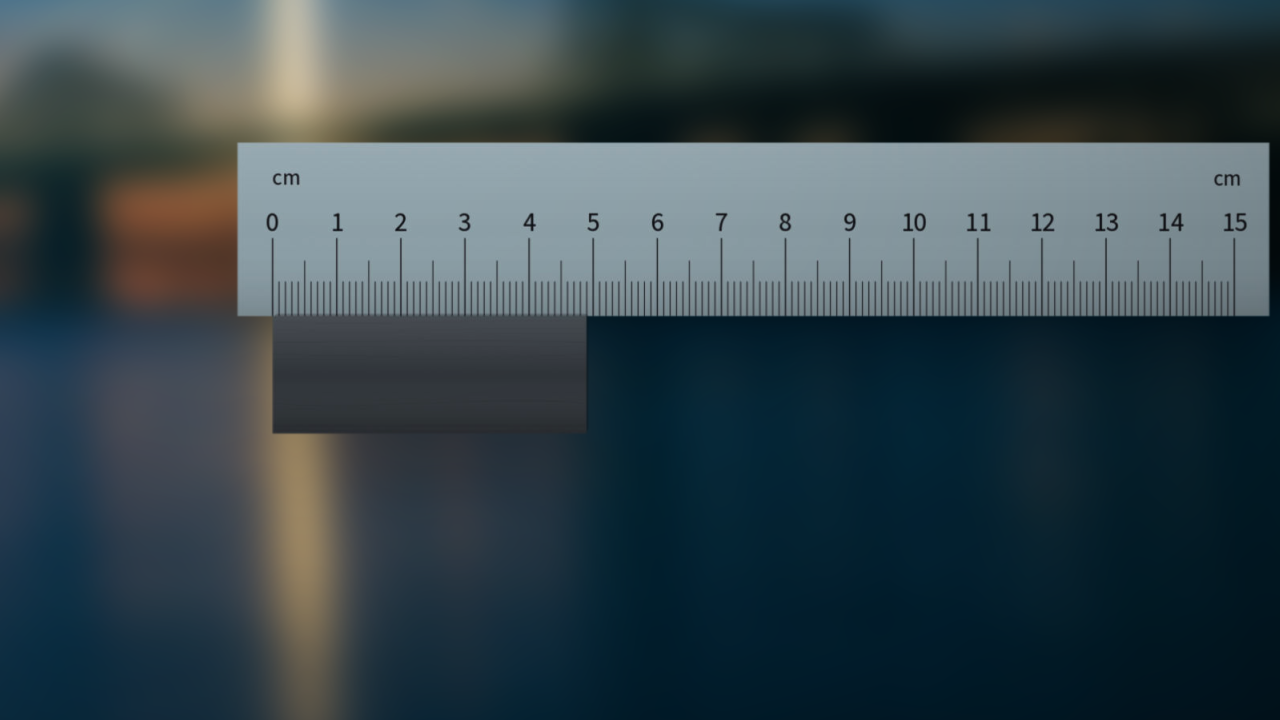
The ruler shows 4.9,cm
